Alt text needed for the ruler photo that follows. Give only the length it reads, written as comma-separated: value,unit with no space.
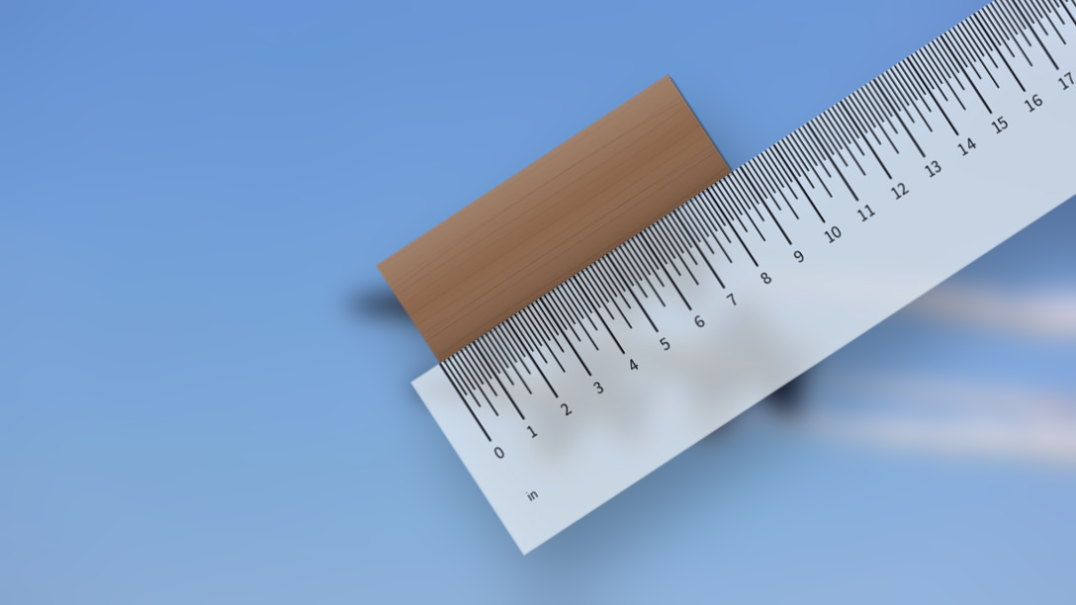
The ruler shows 8.75,in
